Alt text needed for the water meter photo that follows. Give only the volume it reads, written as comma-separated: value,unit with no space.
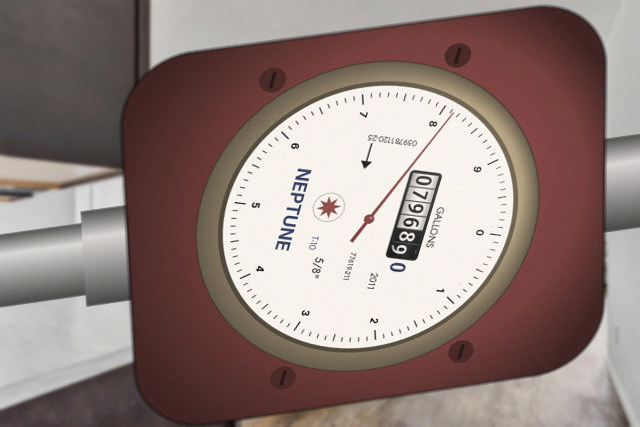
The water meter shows 796888.1,gal
